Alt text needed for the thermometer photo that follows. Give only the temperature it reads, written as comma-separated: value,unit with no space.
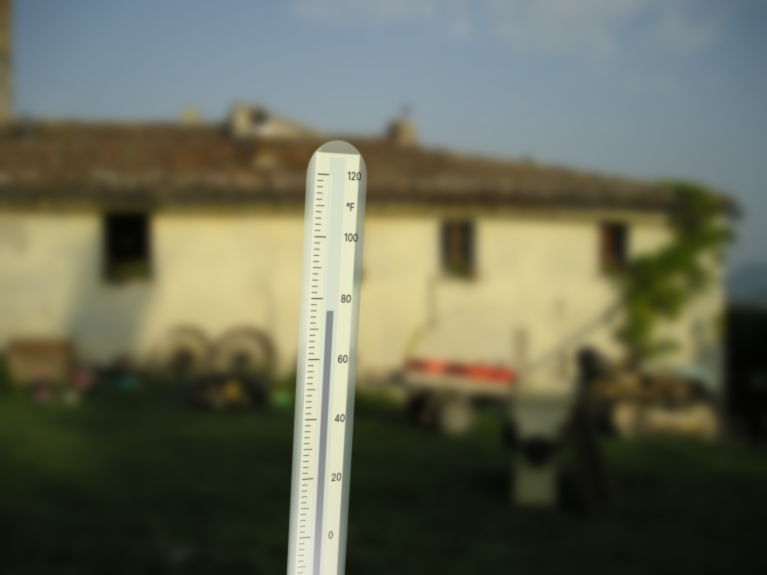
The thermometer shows 76,°F
